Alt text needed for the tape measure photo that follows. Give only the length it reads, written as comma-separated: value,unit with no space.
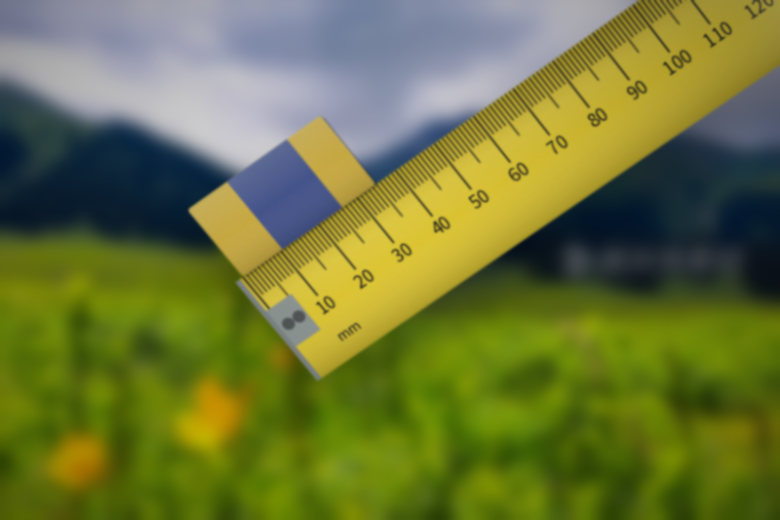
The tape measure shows 35,mm
